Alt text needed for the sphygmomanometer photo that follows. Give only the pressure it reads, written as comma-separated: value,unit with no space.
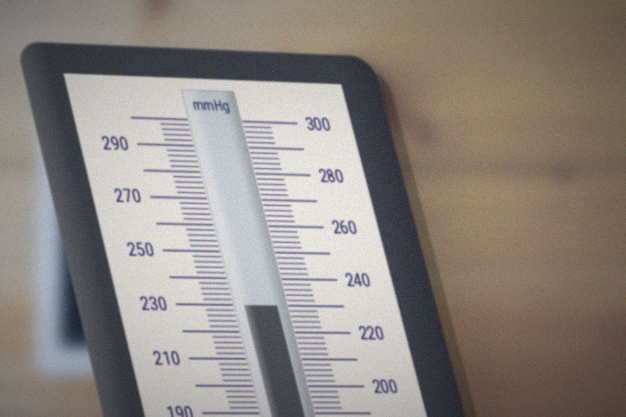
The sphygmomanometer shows 230,mmHg
